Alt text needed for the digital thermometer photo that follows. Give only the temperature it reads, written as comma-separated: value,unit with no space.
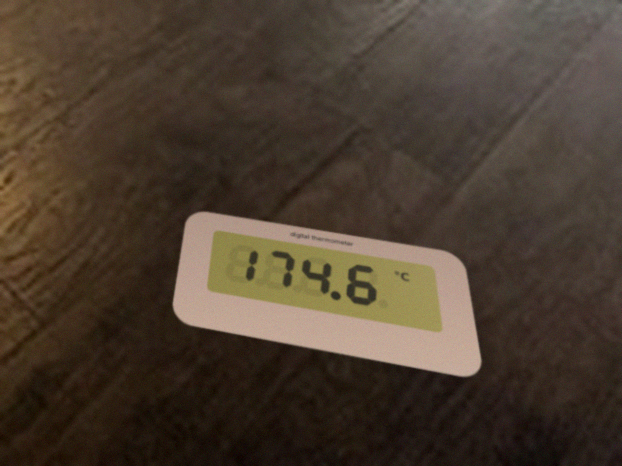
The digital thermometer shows 174.6,°C
